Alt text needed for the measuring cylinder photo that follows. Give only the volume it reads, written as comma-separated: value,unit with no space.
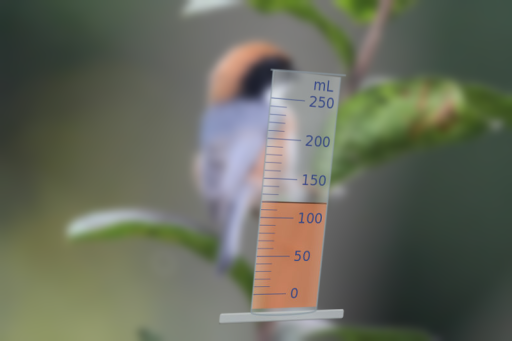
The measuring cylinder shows 120,mL
